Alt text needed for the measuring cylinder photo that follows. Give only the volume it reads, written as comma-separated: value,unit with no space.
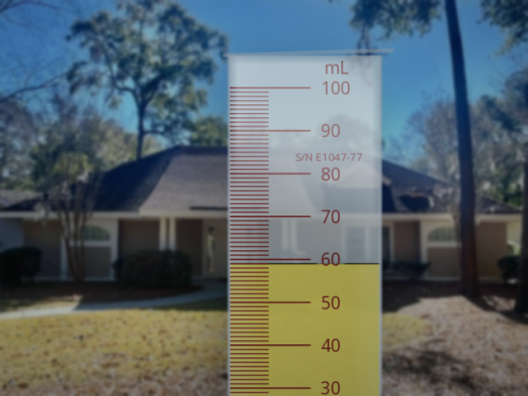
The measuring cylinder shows 59,mL
